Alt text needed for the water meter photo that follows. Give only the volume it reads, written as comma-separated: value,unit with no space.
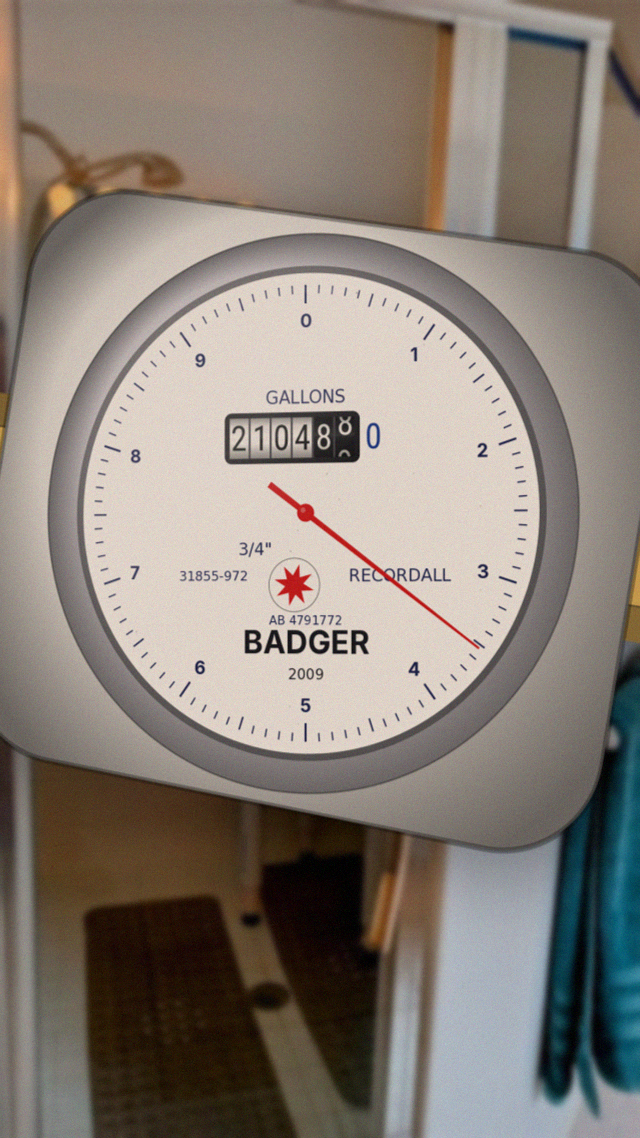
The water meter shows 2104883.5,gal
